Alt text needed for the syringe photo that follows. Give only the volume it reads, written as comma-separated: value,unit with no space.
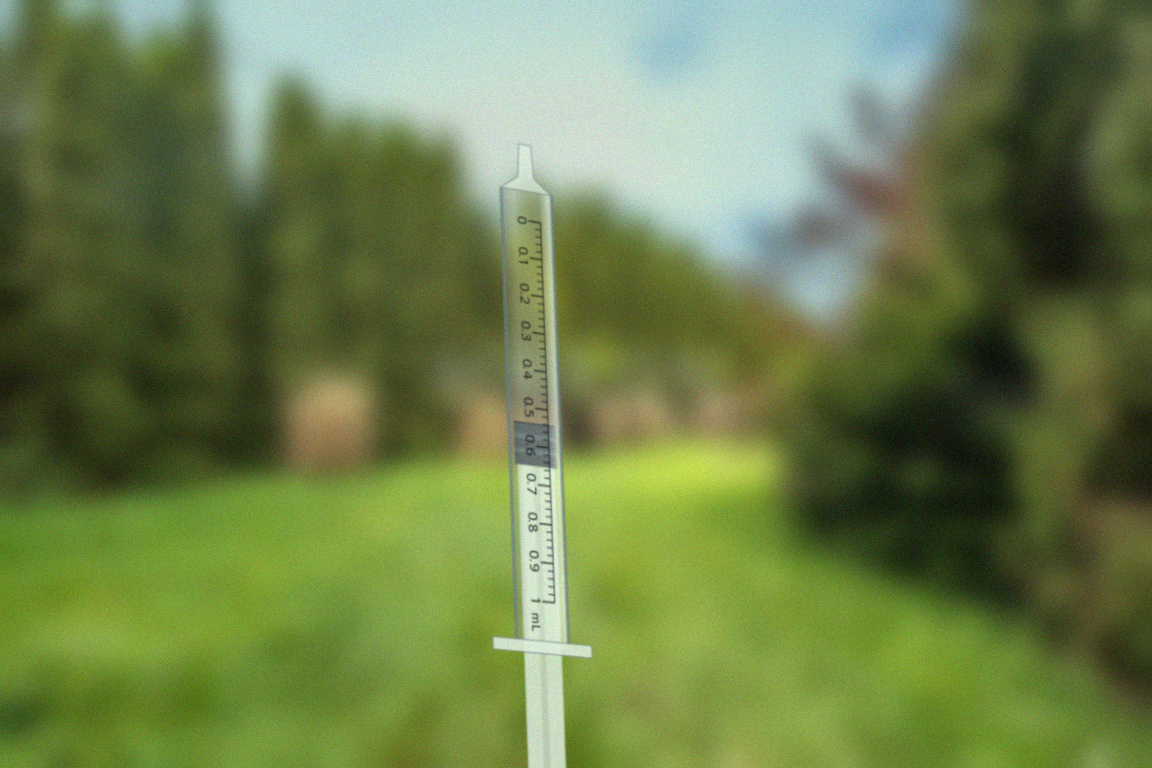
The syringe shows 0.54,mL
